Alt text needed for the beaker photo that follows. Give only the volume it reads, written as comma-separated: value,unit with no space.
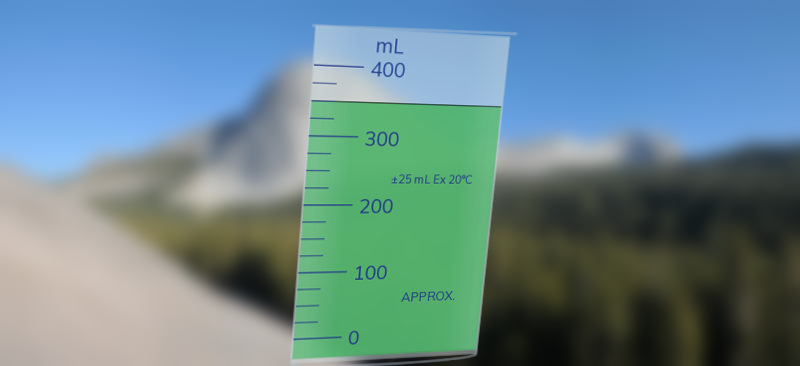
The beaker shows 350,mL
